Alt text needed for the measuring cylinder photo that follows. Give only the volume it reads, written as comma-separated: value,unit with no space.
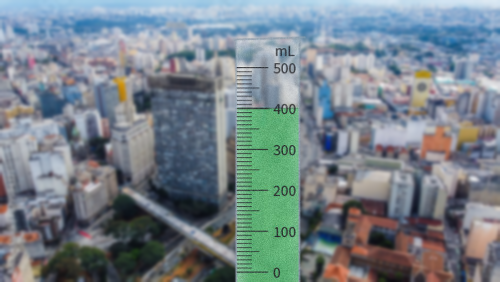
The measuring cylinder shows 400,mL
